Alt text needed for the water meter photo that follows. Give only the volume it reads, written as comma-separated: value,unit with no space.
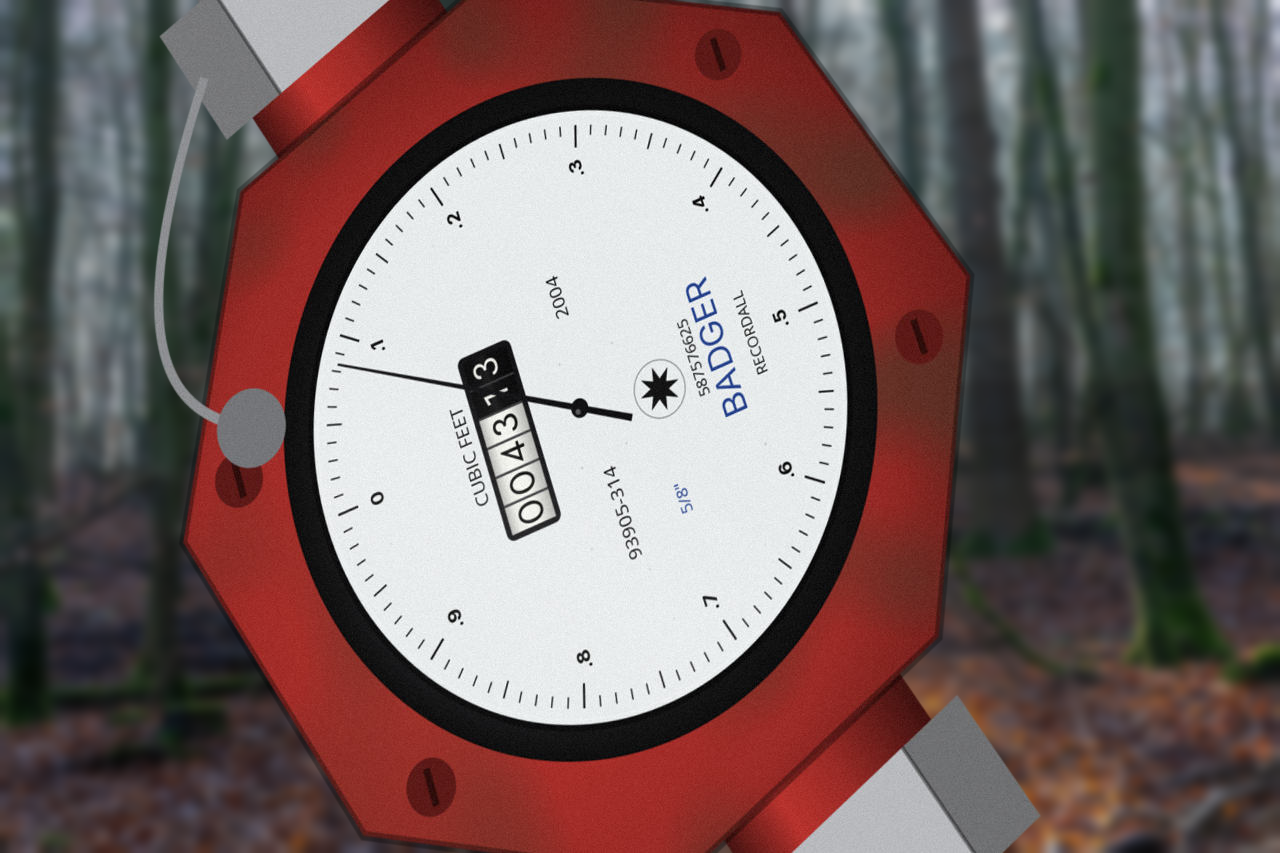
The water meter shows 4313.08,ft³
